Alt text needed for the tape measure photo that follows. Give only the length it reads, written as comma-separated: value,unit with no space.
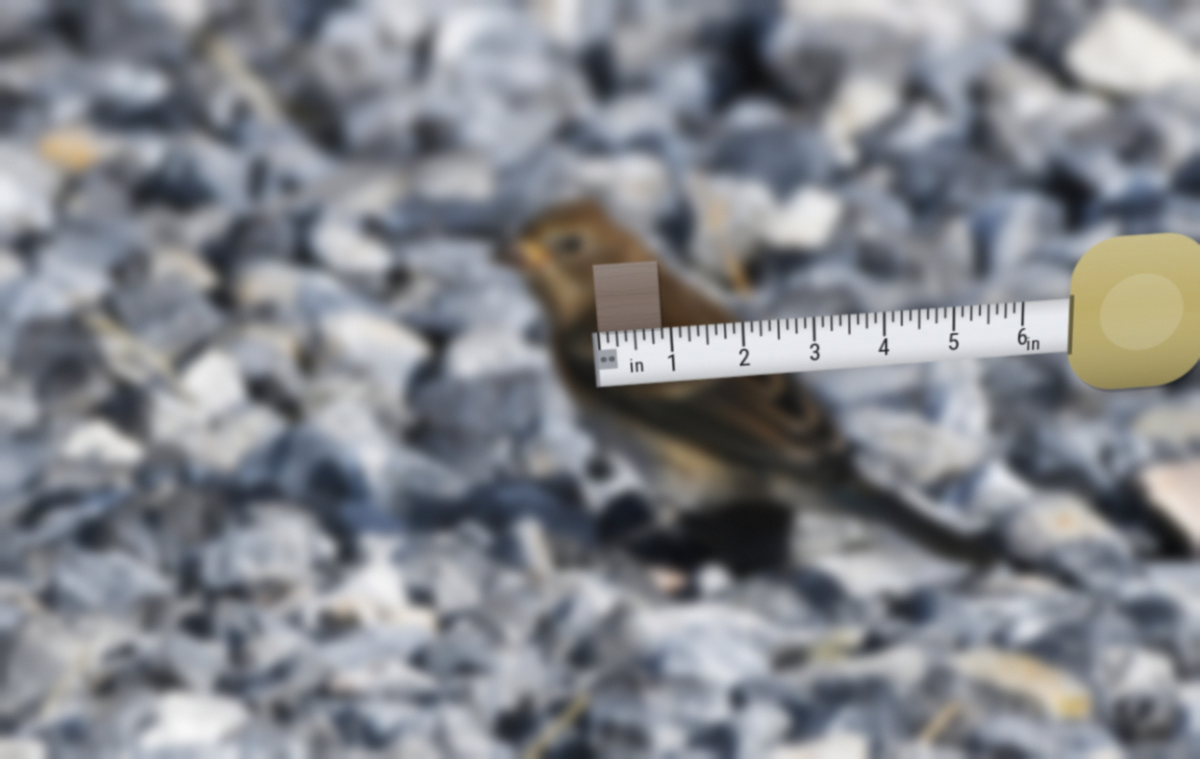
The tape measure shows 0.875,in
